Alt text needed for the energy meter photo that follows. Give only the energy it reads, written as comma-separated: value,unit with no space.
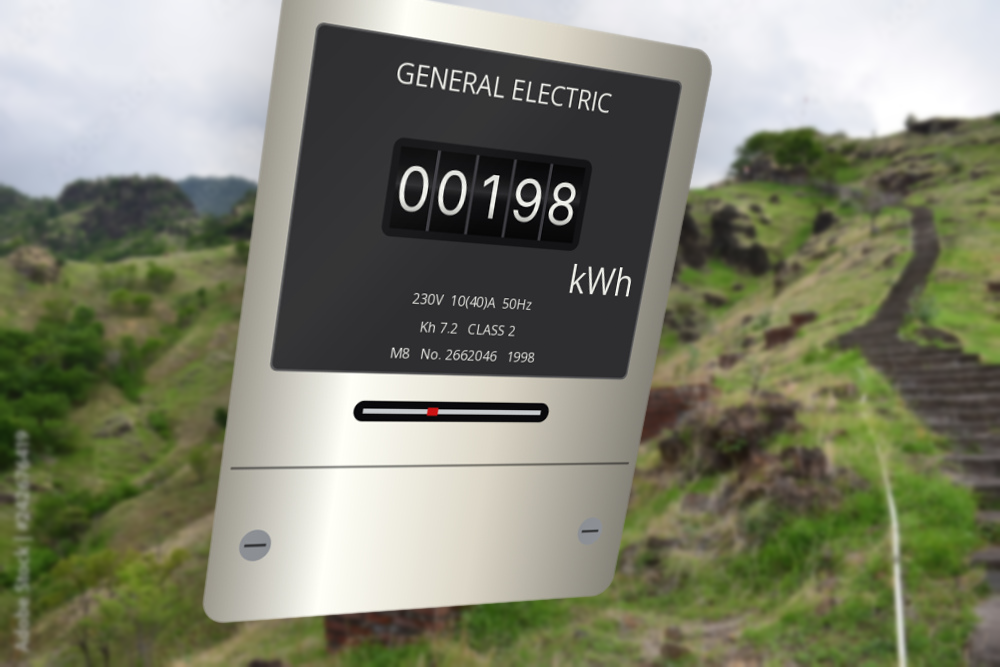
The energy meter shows 198,kWh
